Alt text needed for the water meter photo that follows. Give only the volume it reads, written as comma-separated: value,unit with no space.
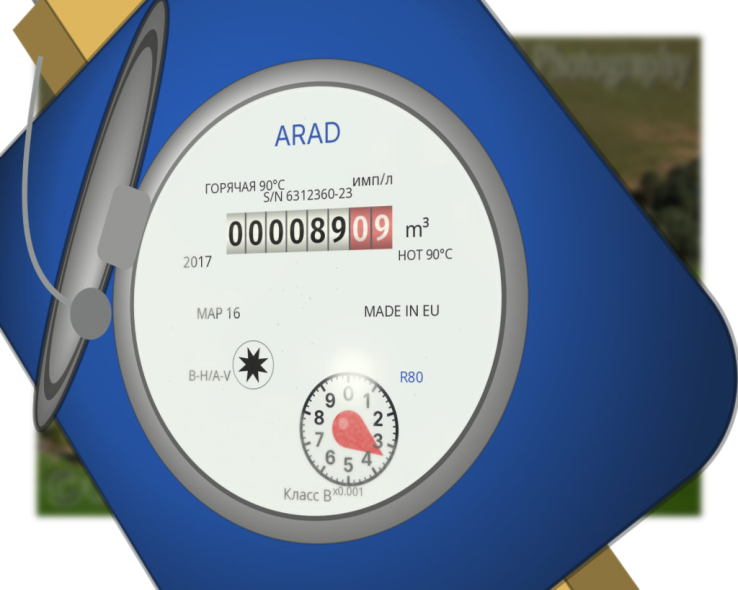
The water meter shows 89.093,m³
